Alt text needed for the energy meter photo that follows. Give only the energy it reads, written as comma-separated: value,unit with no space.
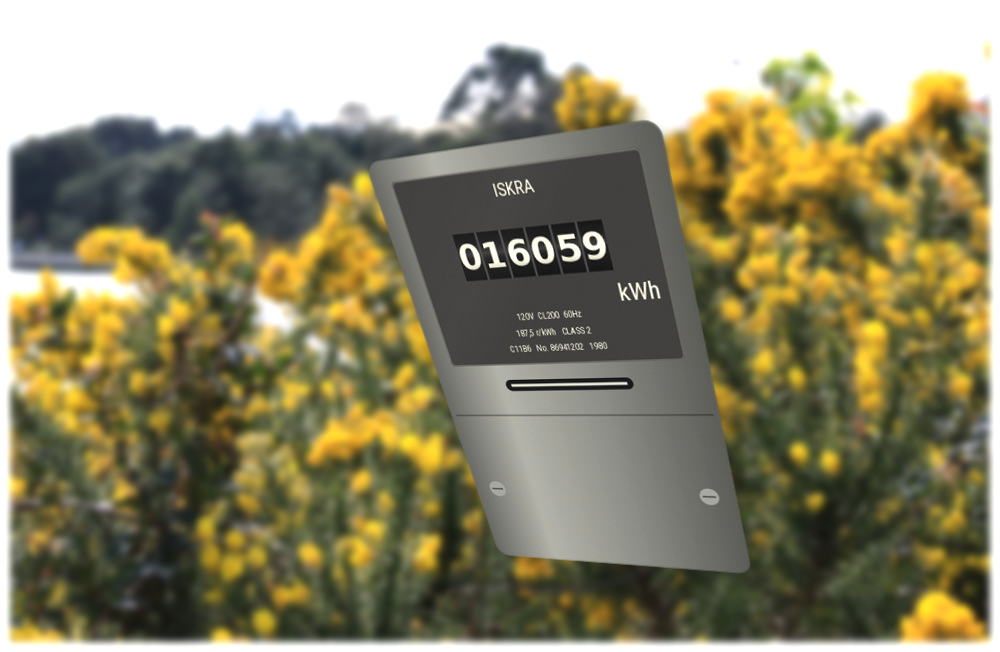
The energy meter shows 16059,kWh
